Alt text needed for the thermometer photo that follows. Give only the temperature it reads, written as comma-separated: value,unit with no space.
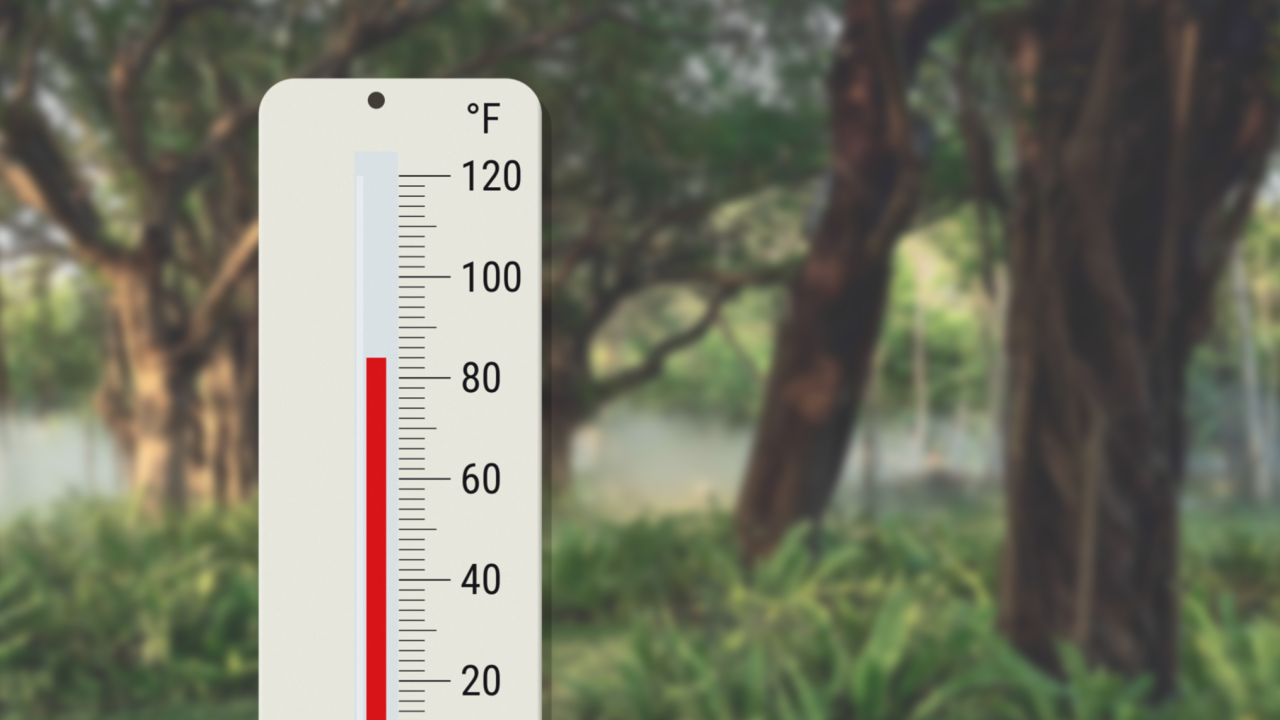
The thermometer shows 84,°F
